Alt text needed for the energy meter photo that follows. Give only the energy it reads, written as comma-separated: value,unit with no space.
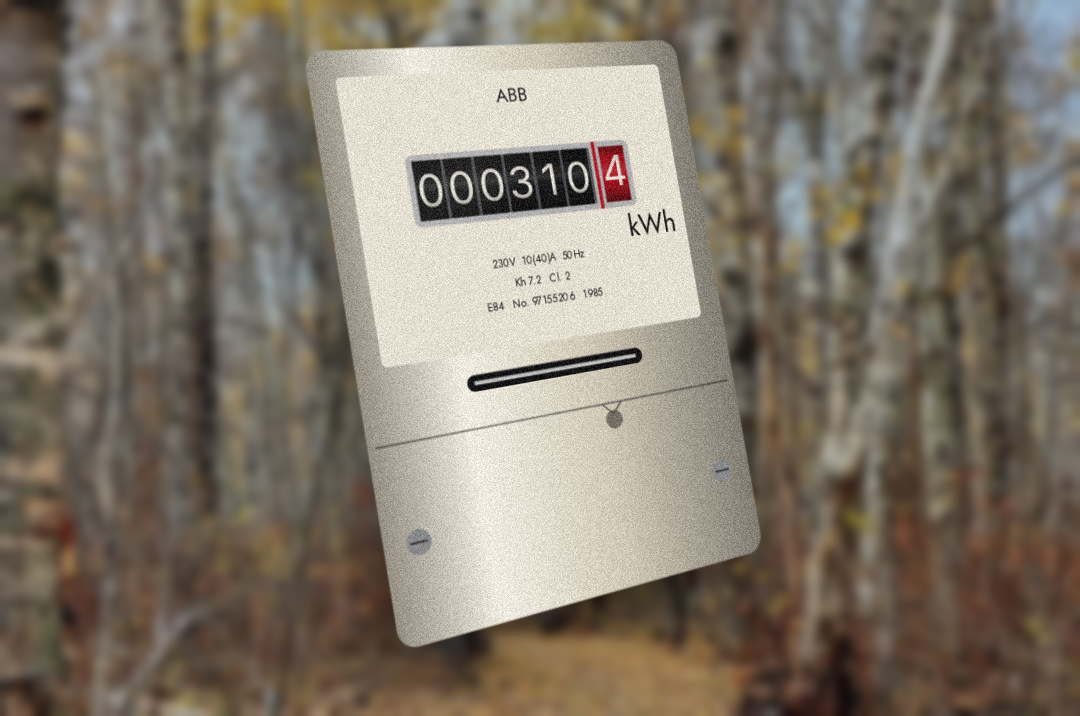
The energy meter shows 310.4,kWh
